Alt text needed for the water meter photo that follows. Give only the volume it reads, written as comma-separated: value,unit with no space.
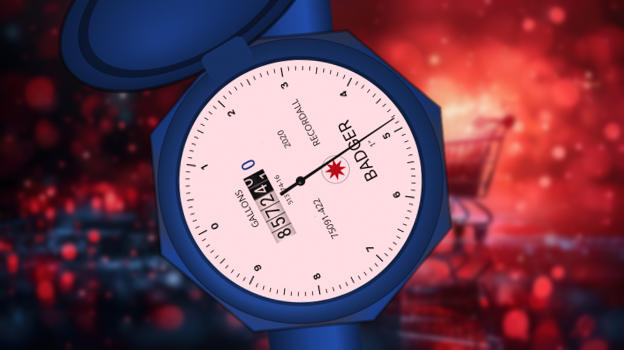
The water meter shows 8572404.8,gal
